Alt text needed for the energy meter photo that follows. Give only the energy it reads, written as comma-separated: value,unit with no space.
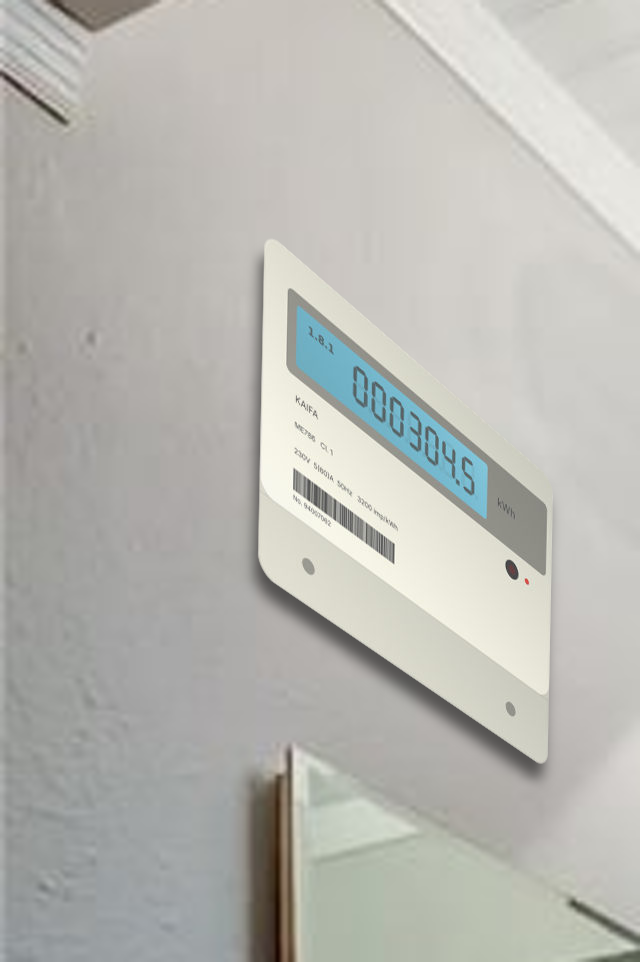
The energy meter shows 304.5,kWh
